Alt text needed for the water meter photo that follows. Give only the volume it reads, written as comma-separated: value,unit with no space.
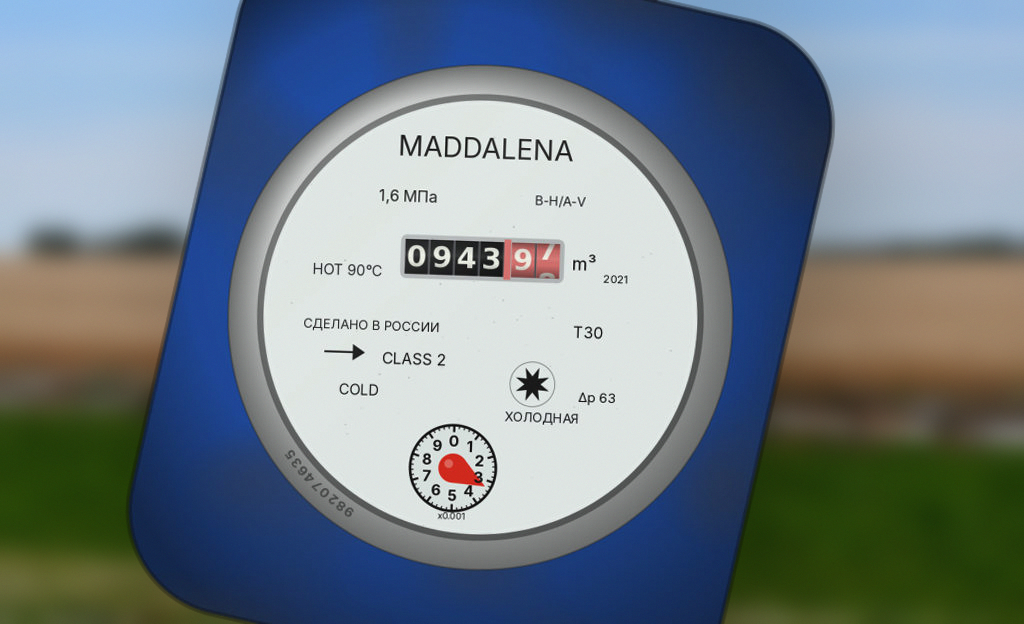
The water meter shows 943.973,m³
